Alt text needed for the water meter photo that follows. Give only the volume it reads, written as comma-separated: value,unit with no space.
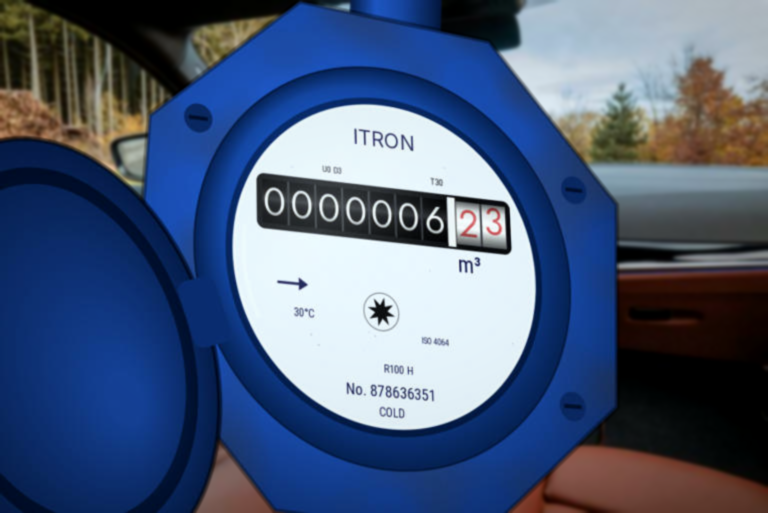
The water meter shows 6.23,m³
